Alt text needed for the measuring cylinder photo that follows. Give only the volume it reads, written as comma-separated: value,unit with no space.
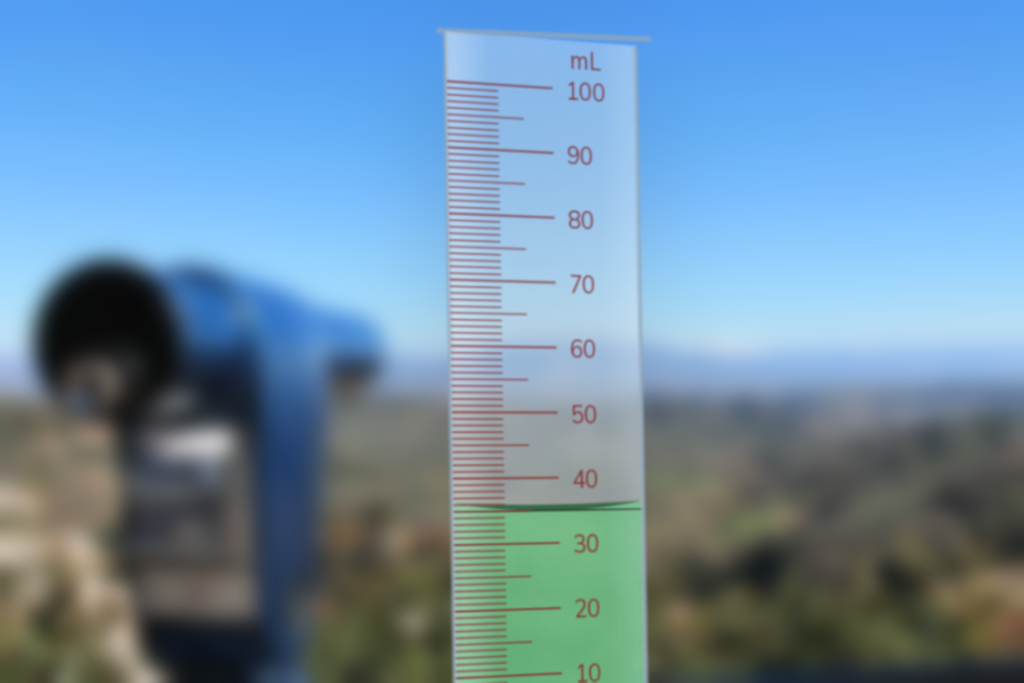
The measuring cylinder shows 35,mL
